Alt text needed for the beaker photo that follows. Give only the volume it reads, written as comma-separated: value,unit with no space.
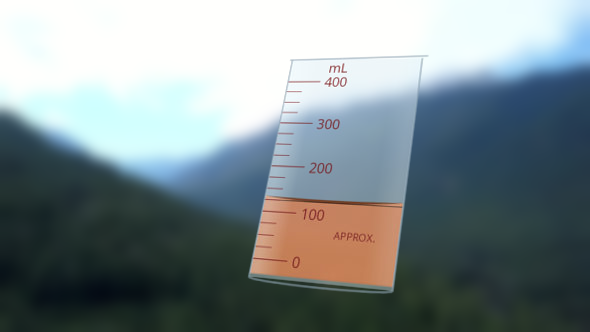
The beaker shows 125,mL
